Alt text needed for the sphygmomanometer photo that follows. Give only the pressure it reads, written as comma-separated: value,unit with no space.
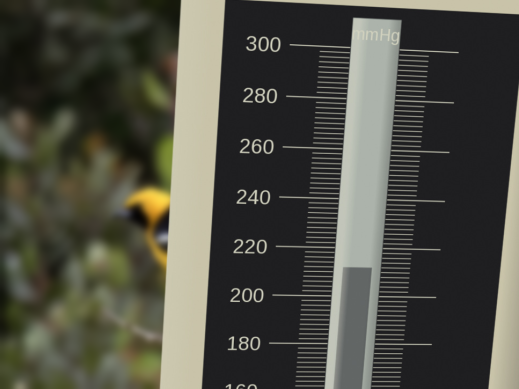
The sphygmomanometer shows 212,mmHg
